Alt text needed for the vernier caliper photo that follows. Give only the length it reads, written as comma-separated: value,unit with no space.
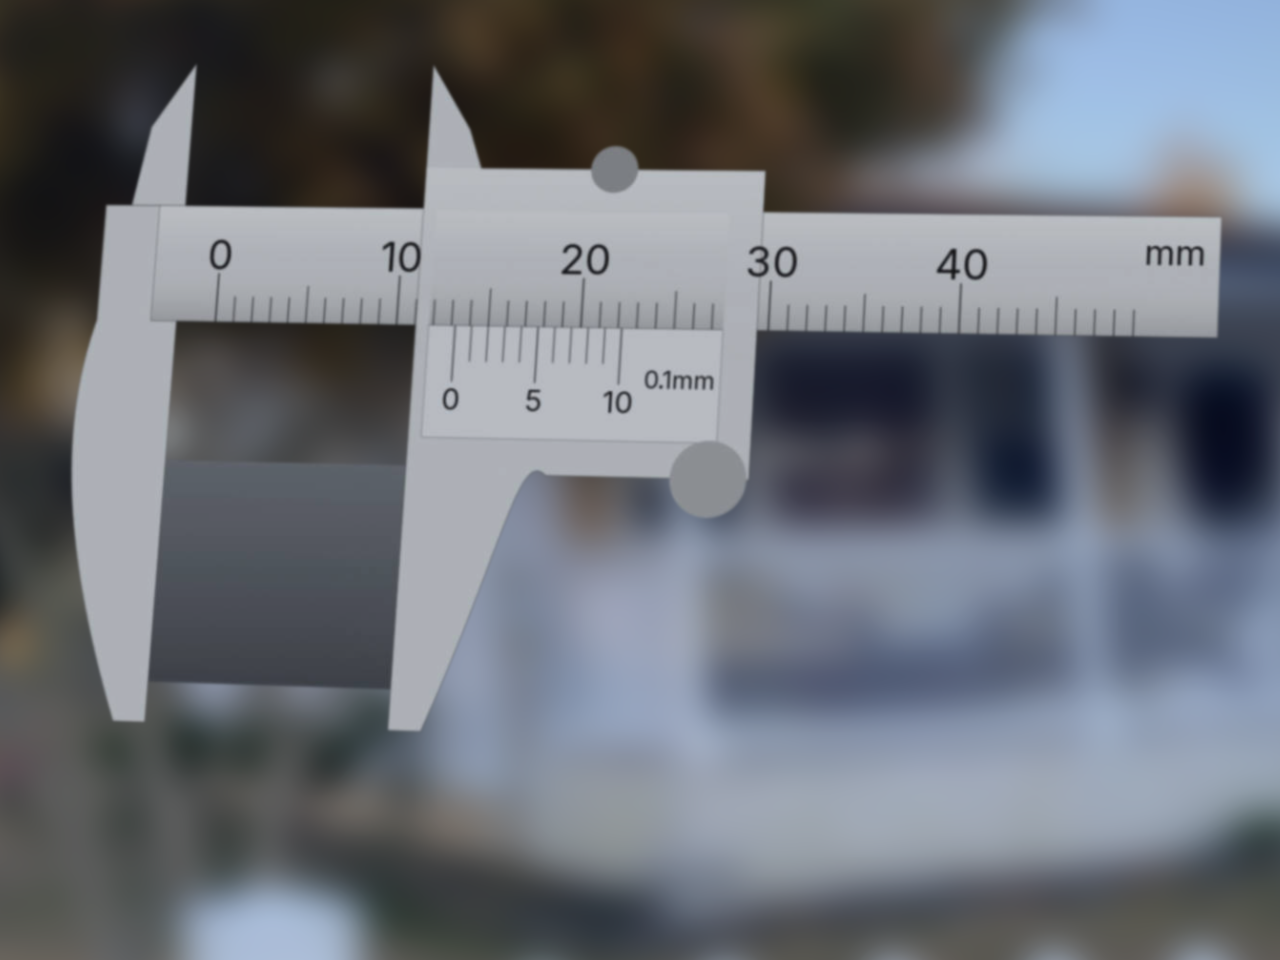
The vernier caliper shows 13.2,mm
